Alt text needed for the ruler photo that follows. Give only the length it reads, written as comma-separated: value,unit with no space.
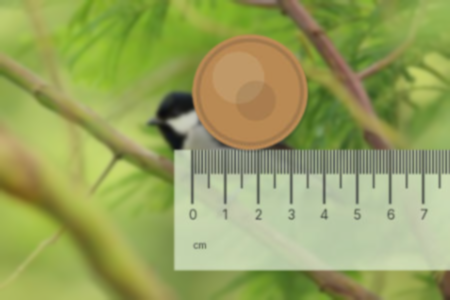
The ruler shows 3.5,cm
